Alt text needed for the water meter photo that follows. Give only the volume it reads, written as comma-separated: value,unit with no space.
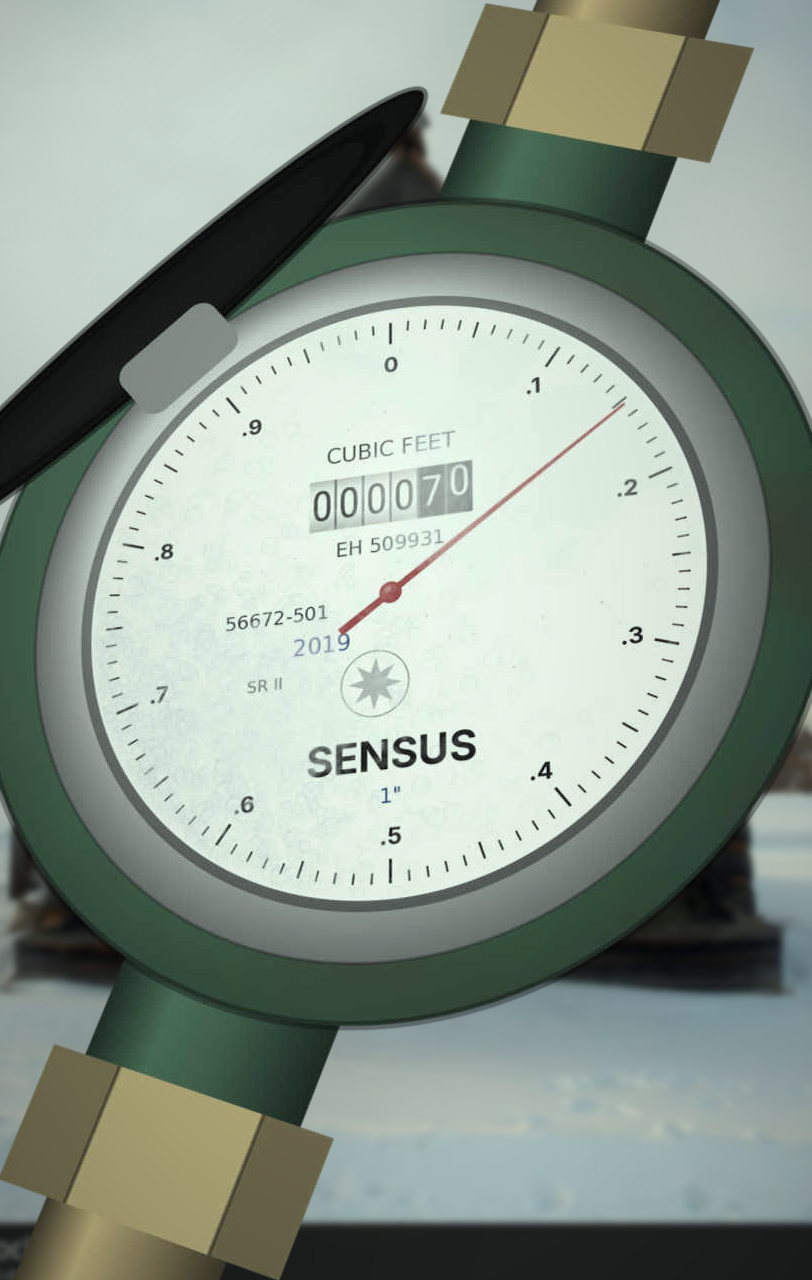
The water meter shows 70.15,ft³
